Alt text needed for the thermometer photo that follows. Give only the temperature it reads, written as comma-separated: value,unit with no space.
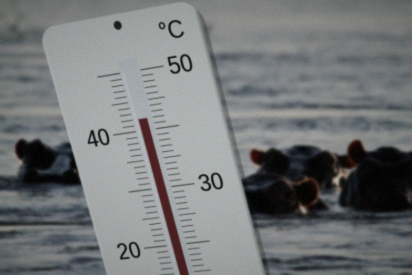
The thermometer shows 42,°C
